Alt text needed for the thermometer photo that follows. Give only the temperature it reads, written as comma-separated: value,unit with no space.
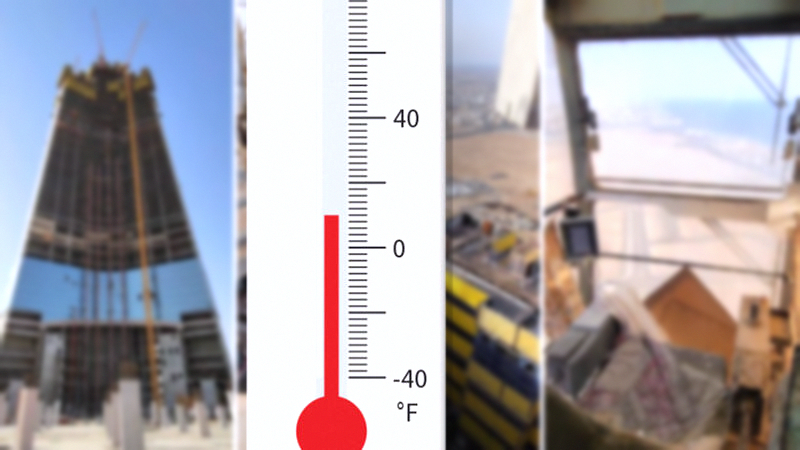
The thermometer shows 10,°F
